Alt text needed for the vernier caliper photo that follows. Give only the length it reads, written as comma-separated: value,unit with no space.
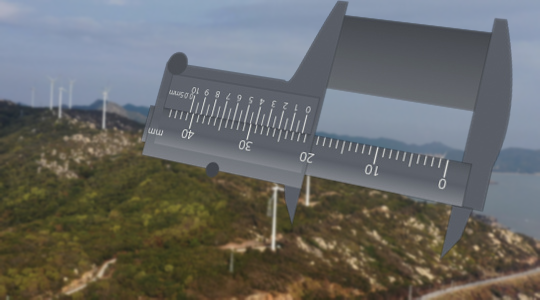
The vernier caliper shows 21.6,mm
